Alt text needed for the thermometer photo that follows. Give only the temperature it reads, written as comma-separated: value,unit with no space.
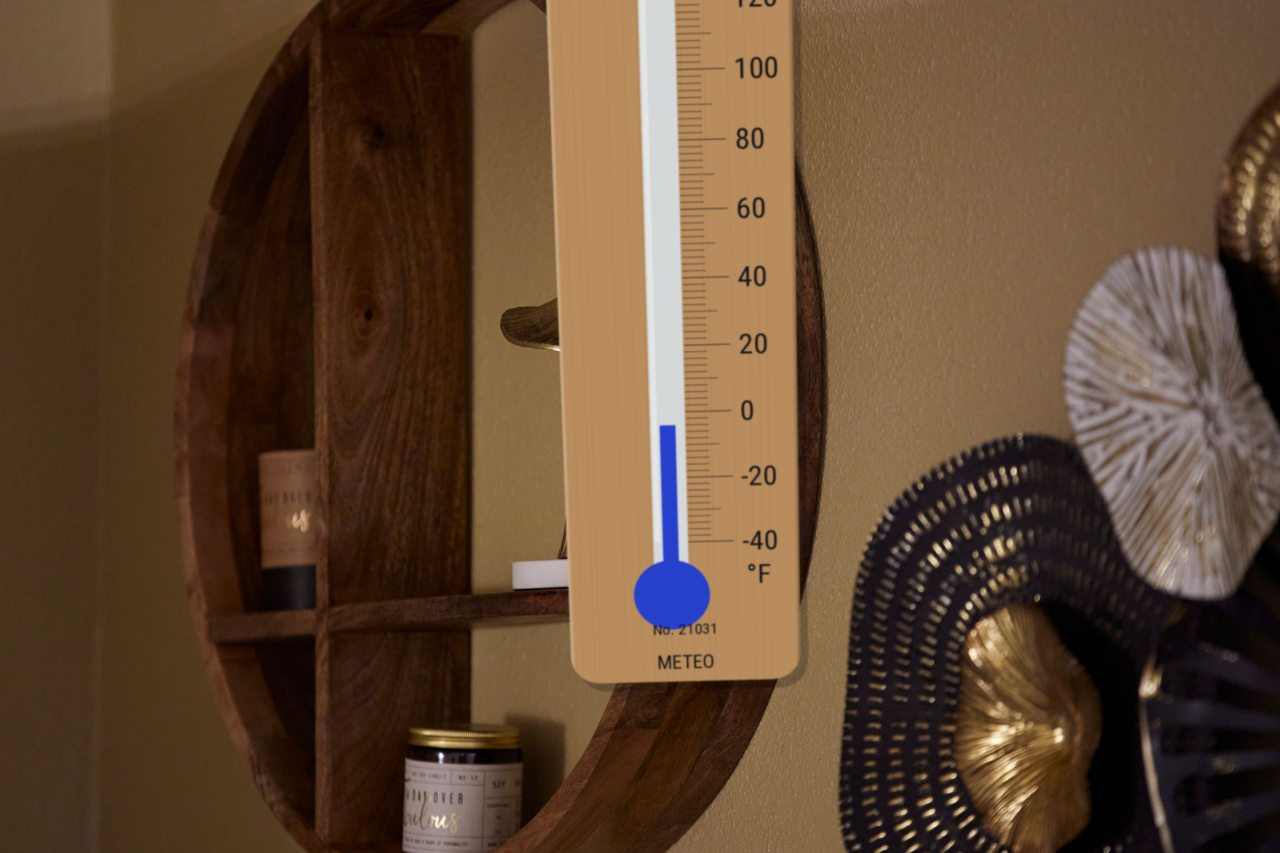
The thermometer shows -4,°F
